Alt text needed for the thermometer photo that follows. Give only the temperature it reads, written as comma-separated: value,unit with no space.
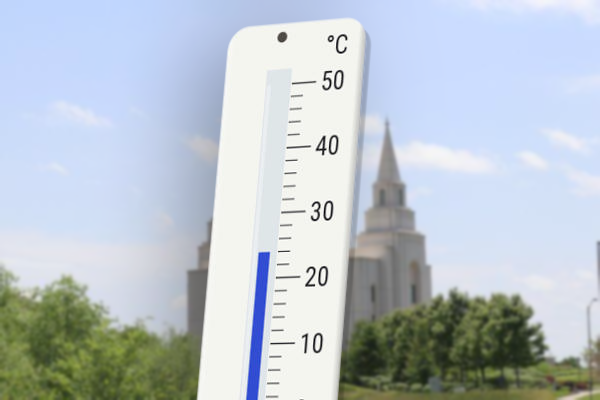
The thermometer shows 24,°C
